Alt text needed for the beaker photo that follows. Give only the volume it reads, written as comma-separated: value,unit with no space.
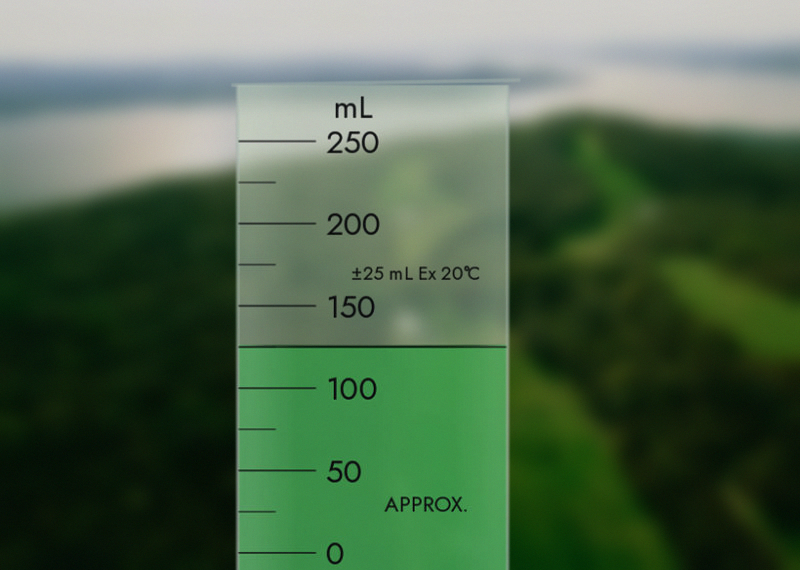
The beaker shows 125,mL
